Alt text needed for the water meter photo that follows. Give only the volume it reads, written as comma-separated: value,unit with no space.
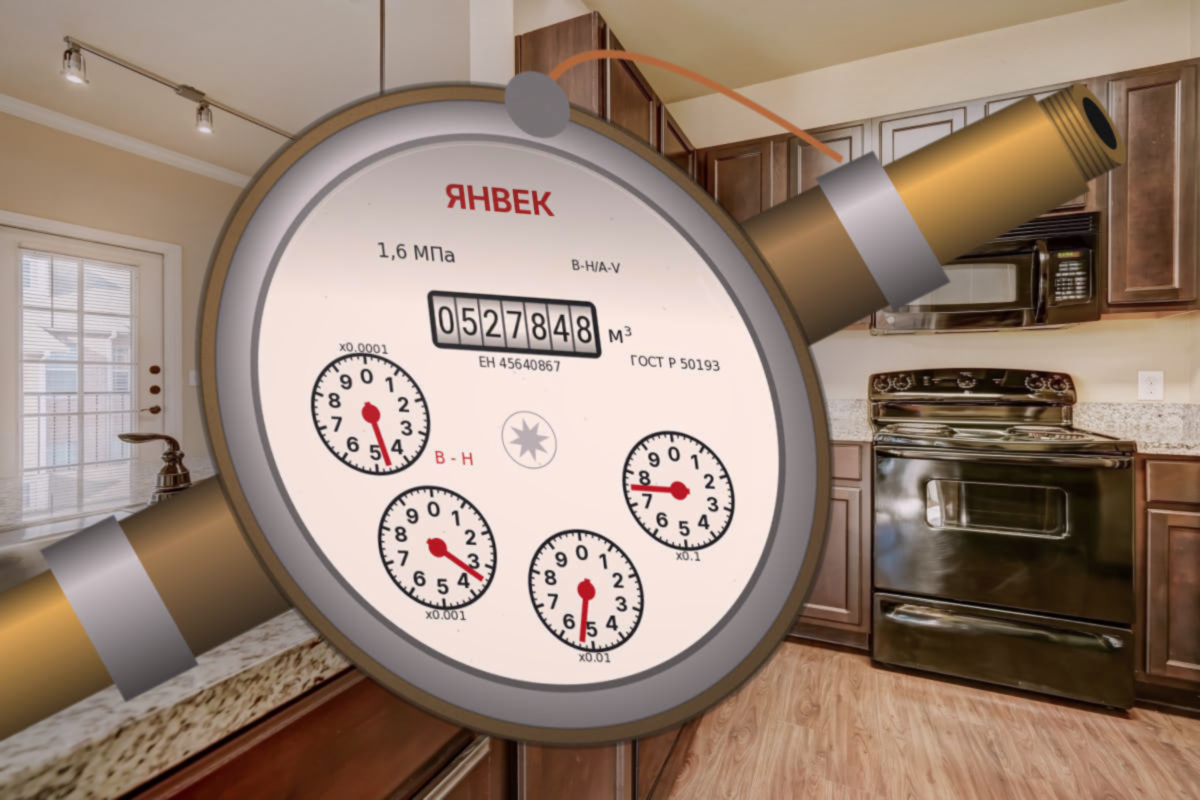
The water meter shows 527848.7534,m³
